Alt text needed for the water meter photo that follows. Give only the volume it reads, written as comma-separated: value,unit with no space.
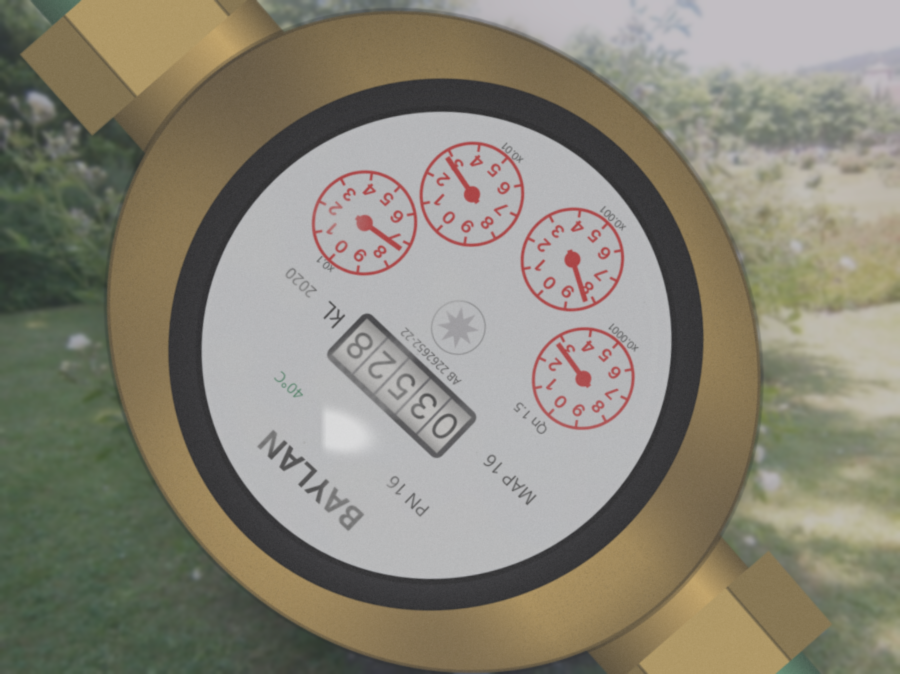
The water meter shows 3528.7282,kL
